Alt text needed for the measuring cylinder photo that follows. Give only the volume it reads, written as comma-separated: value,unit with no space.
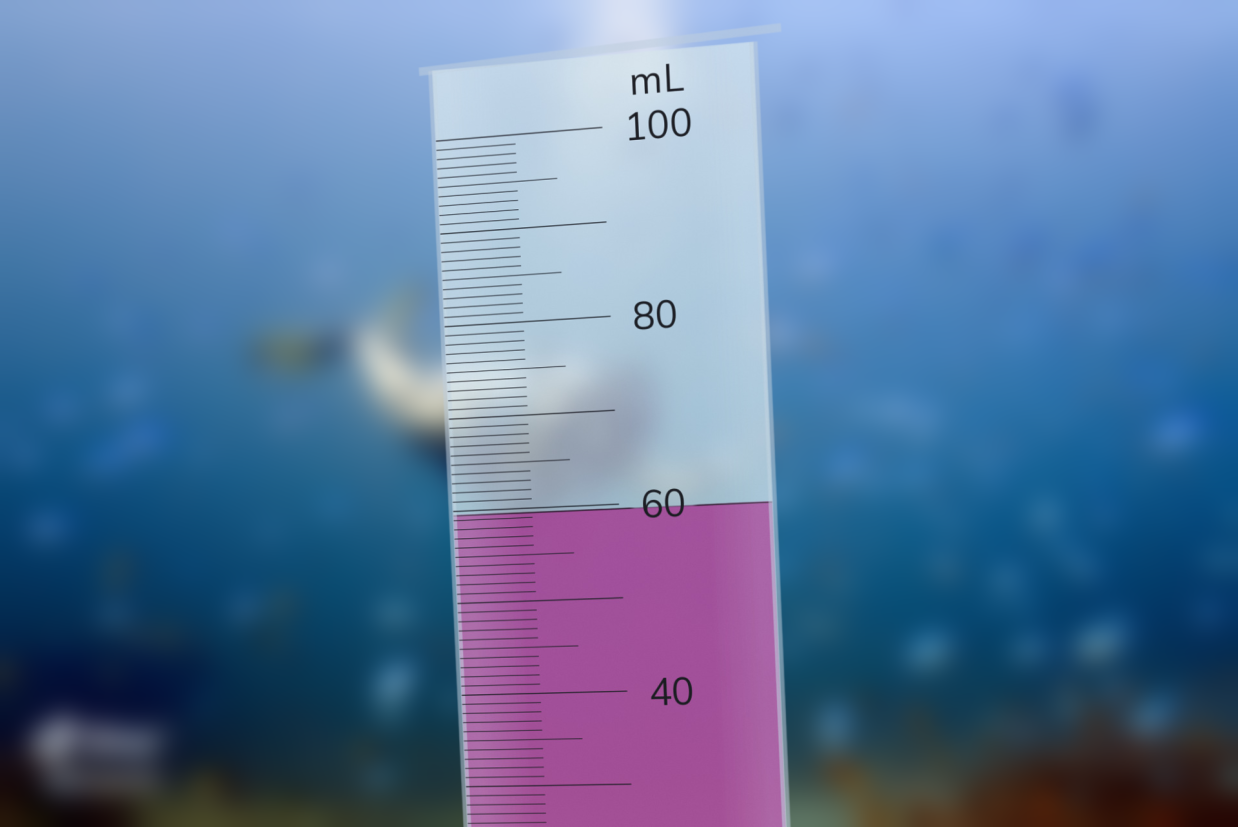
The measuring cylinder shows 59.5,mL
